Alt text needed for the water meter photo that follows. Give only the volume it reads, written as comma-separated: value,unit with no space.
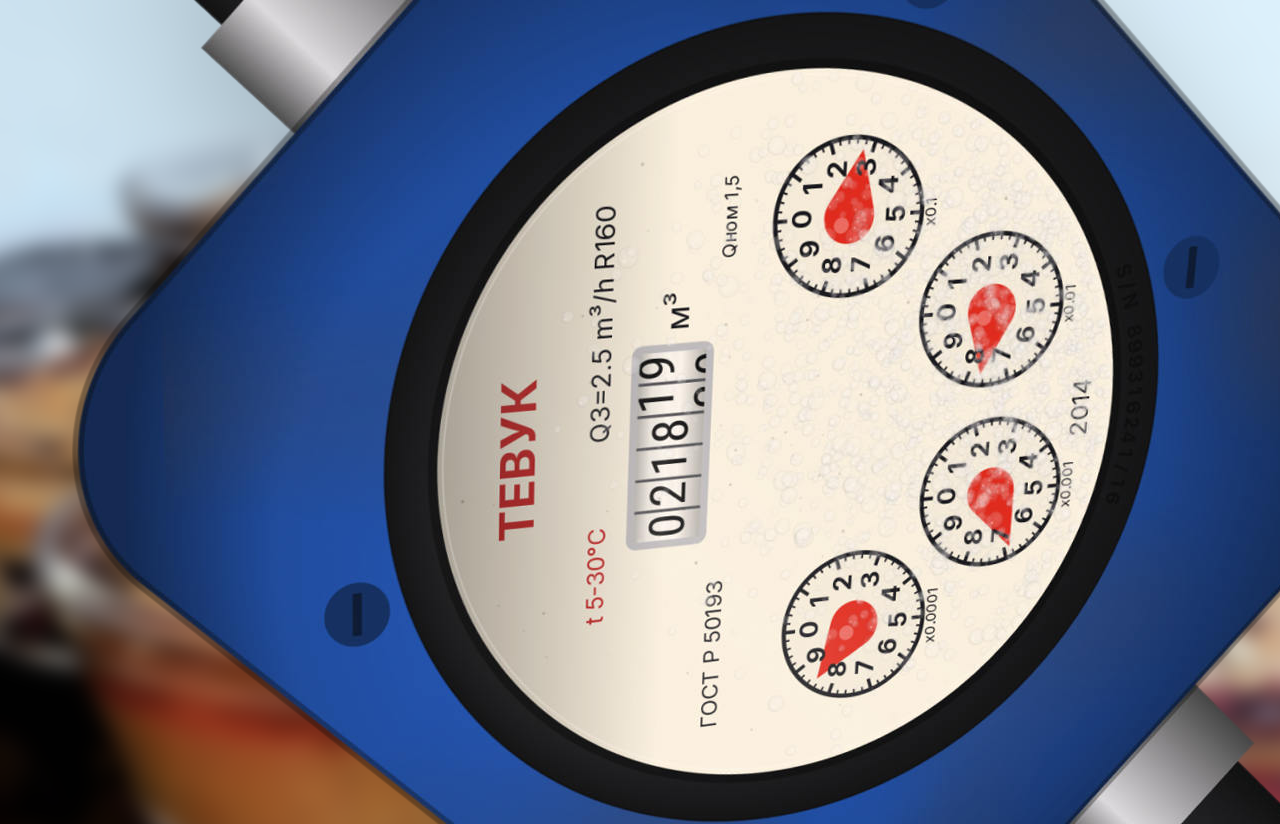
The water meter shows 21819.2768,m³
